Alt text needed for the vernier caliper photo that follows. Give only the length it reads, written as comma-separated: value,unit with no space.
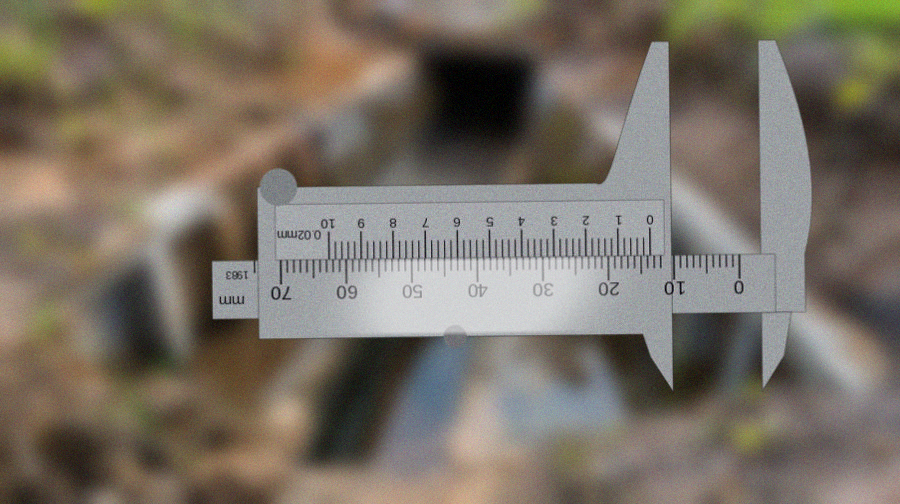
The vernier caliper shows 13.6,mm
